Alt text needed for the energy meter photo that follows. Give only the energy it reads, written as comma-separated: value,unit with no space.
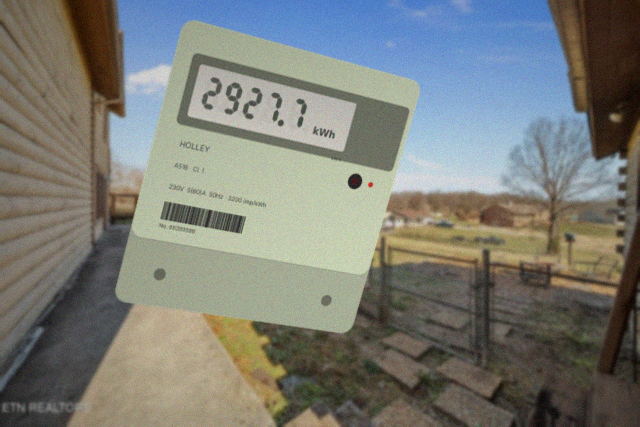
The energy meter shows 2927.7,kWh
